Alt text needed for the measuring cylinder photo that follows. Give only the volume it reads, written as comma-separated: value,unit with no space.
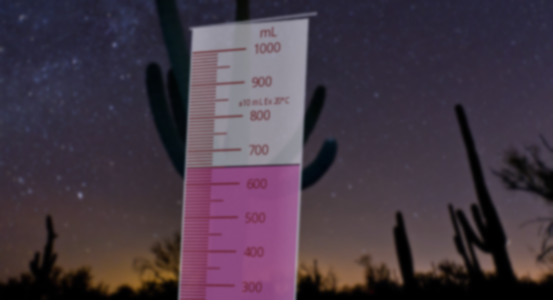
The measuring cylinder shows 650,mL
